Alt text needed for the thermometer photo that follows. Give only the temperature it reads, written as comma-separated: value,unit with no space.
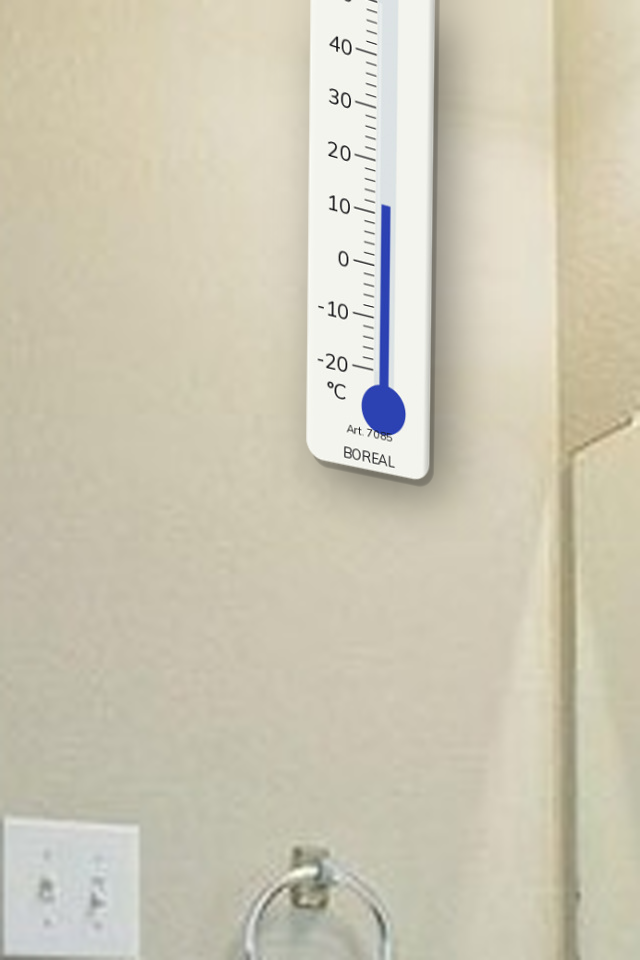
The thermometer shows 12,°C
